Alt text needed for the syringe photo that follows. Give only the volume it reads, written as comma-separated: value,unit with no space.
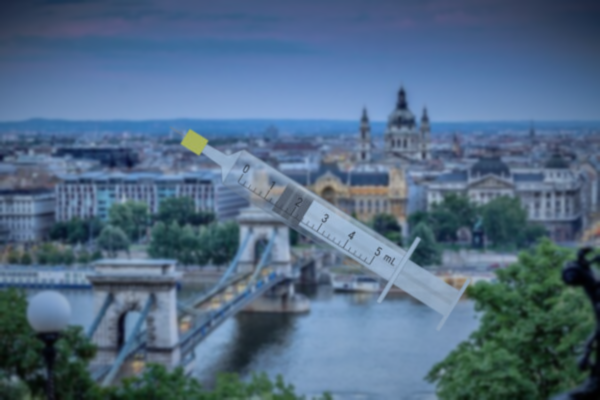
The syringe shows 1.4,mL
